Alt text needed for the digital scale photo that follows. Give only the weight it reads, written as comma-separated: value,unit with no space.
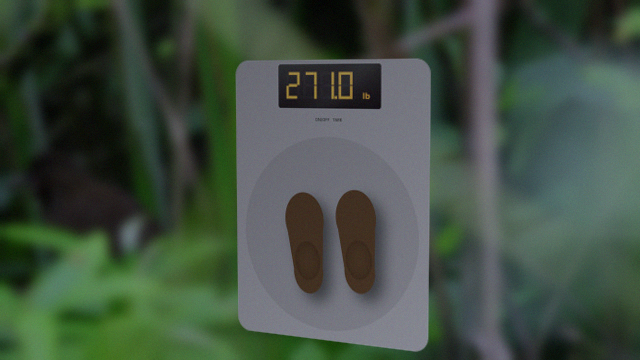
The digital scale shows 271.0,lb
